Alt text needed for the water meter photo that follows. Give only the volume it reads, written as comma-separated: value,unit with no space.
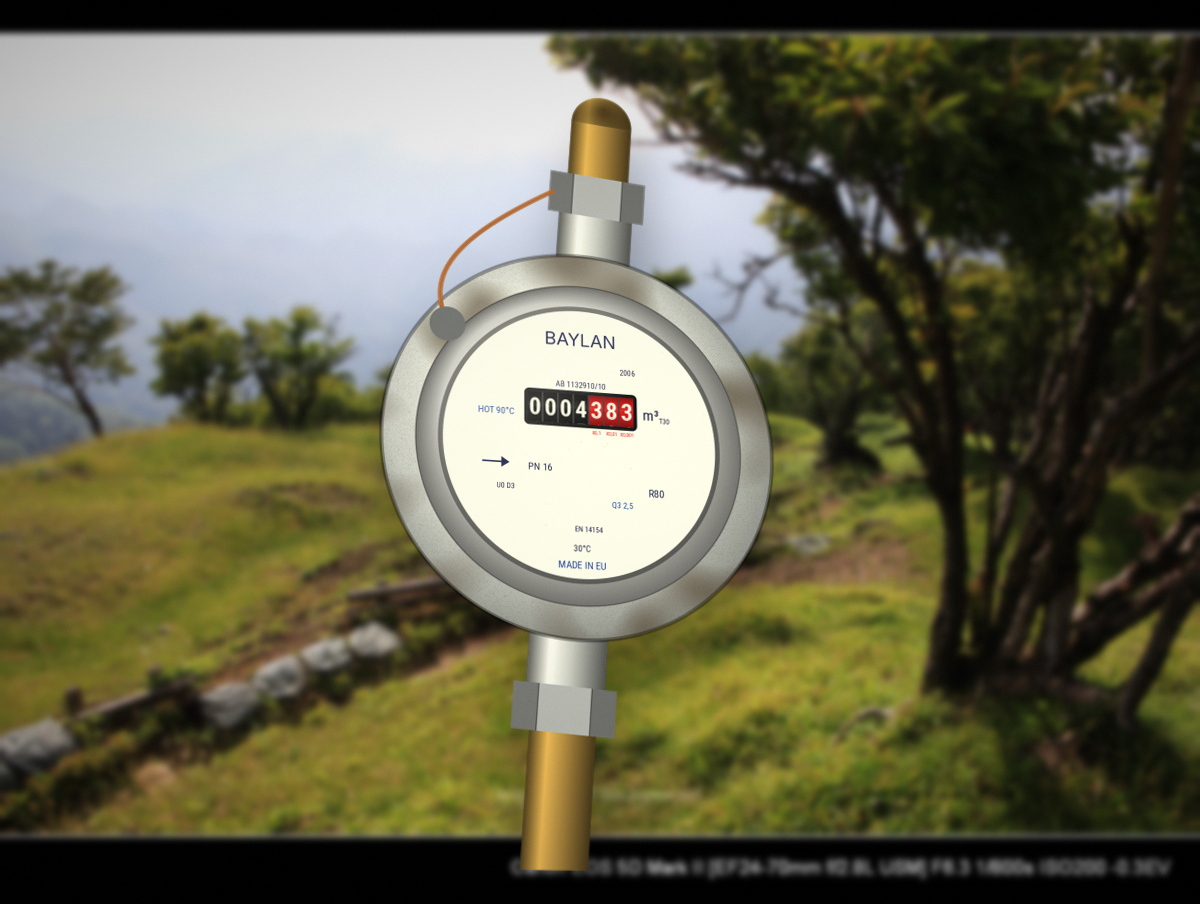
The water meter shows 4.383,m³
